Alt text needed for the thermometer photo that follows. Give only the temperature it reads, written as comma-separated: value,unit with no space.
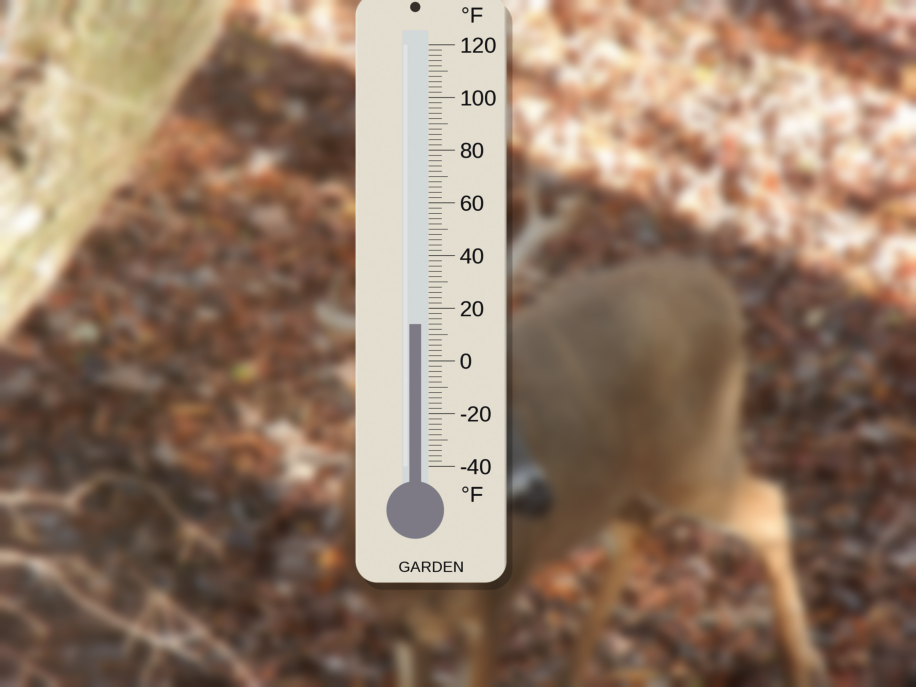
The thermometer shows 14,°F
